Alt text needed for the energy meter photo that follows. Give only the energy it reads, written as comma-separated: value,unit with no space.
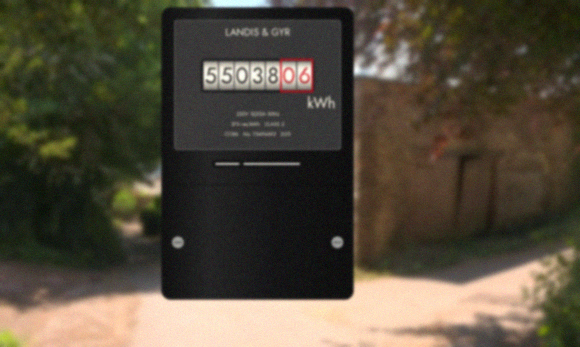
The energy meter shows 55038.06,kWh
